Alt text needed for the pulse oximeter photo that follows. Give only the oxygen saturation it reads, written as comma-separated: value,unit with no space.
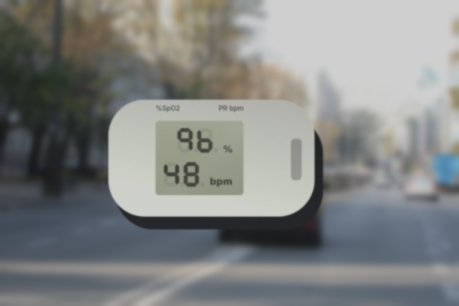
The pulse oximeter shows 96,%
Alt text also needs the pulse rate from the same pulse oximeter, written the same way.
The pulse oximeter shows 48,bpm
